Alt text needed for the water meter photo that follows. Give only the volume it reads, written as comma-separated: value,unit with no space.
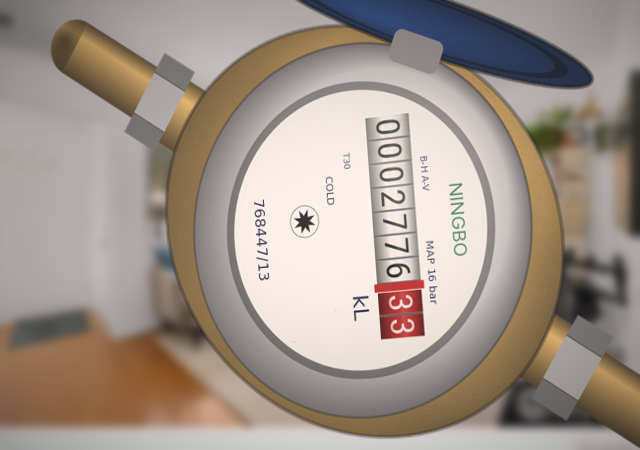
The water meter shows 2776.33,kL
